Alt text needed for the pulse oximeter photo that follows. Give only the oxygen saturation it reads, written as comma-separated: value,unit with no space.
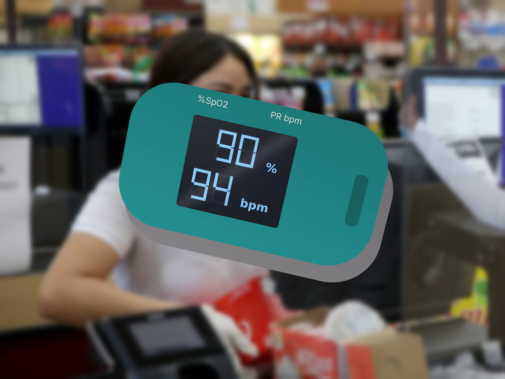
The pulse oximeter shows 90,%
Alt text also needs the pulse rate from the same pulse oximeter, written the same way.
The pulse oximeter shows 94,bpm
